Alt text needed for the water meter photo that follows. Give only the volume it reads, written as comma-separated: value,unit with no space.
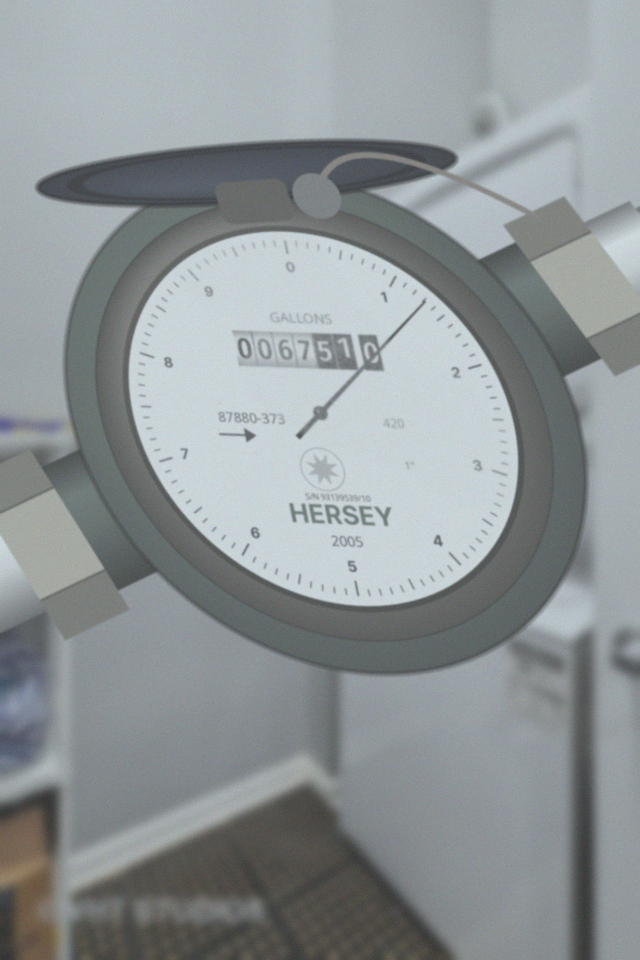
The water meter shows 67511.3,gal
